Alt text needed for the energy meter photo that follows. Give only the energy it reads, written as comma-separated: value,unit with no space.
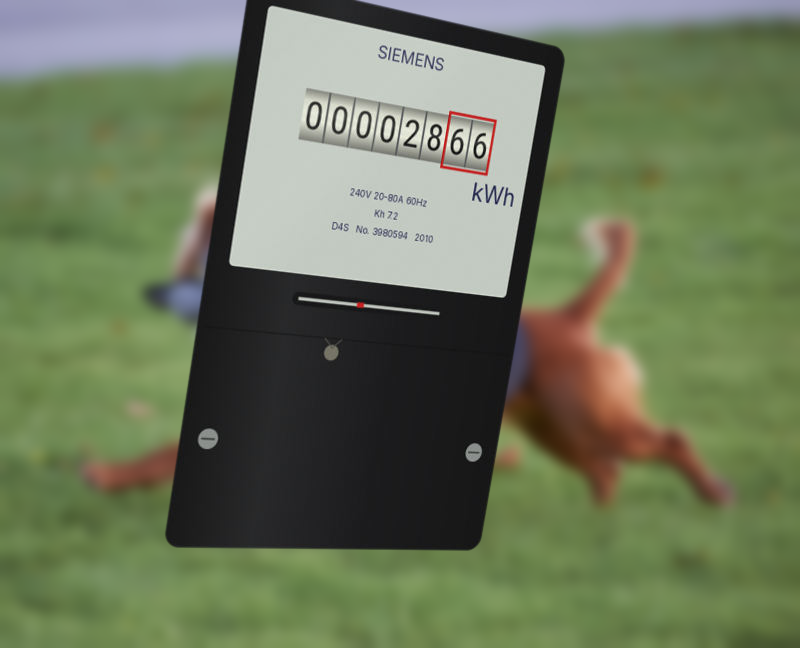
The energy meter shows 28.66,kWh
